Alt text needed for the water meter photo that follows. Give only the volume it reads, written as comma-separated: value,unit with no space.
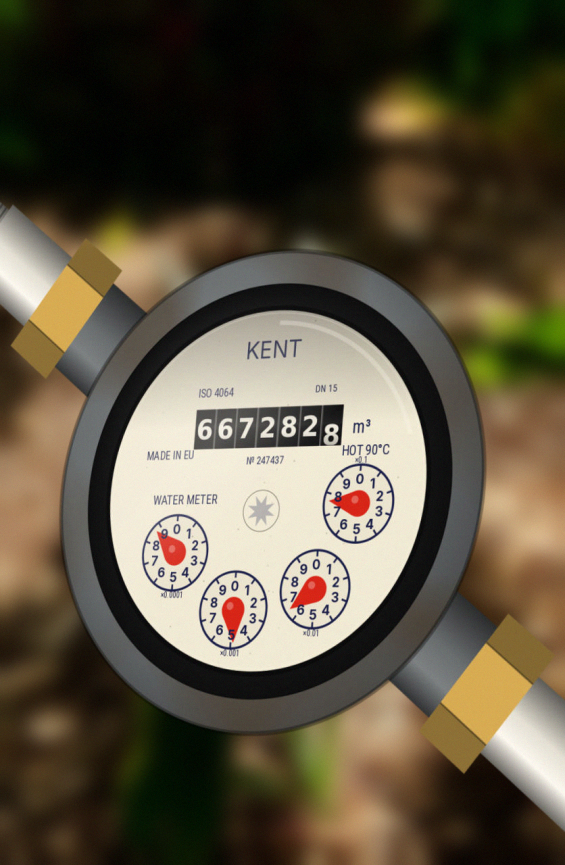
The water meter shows 6672827.7648,m³
